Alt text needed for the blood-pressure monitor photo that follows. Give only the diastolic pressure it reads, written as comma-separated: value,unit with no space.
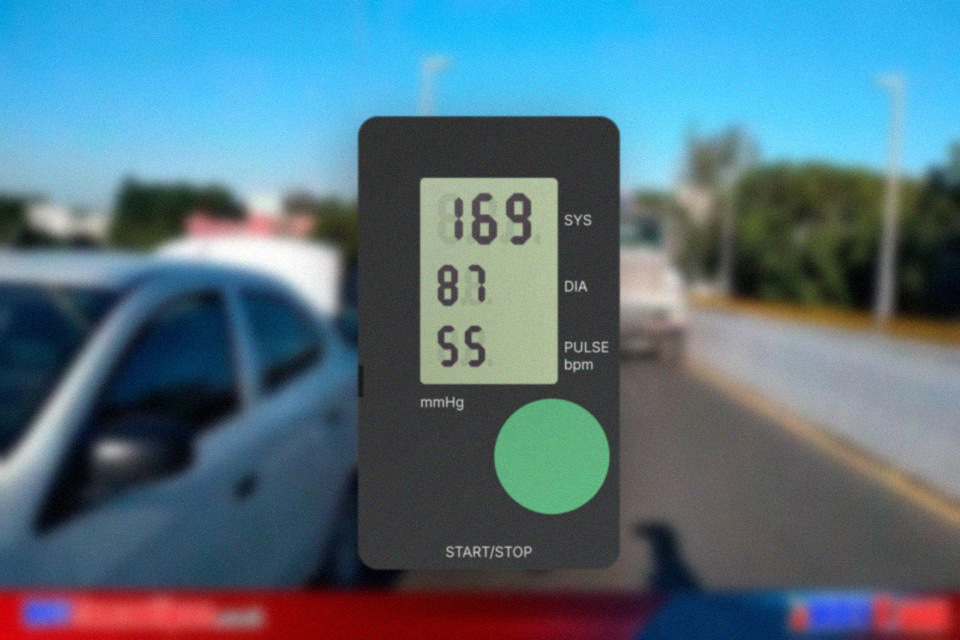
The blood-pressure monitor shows 87,mmHg
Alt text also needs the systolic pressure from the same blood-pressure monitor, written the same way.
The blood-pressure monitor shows 169,mmHg
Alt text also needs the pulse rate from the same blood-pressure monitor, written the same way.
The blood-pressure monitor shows 55,bpm
